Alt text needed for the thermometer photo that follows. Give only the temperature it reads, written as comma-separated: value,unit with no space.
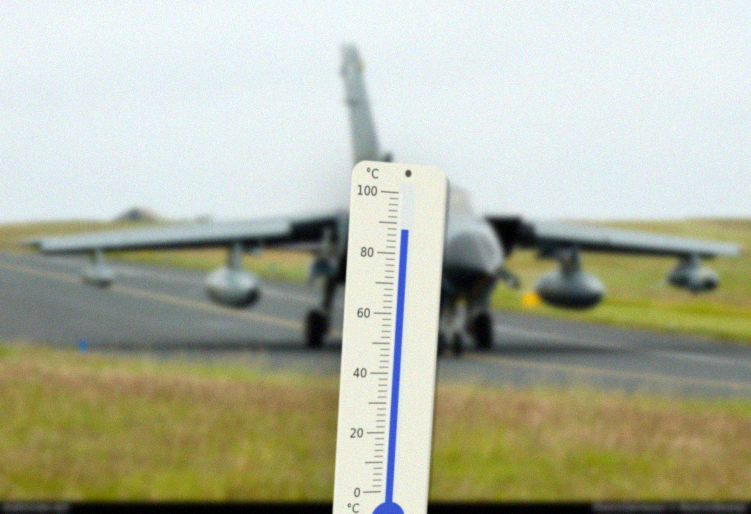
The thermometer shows 88,°C
